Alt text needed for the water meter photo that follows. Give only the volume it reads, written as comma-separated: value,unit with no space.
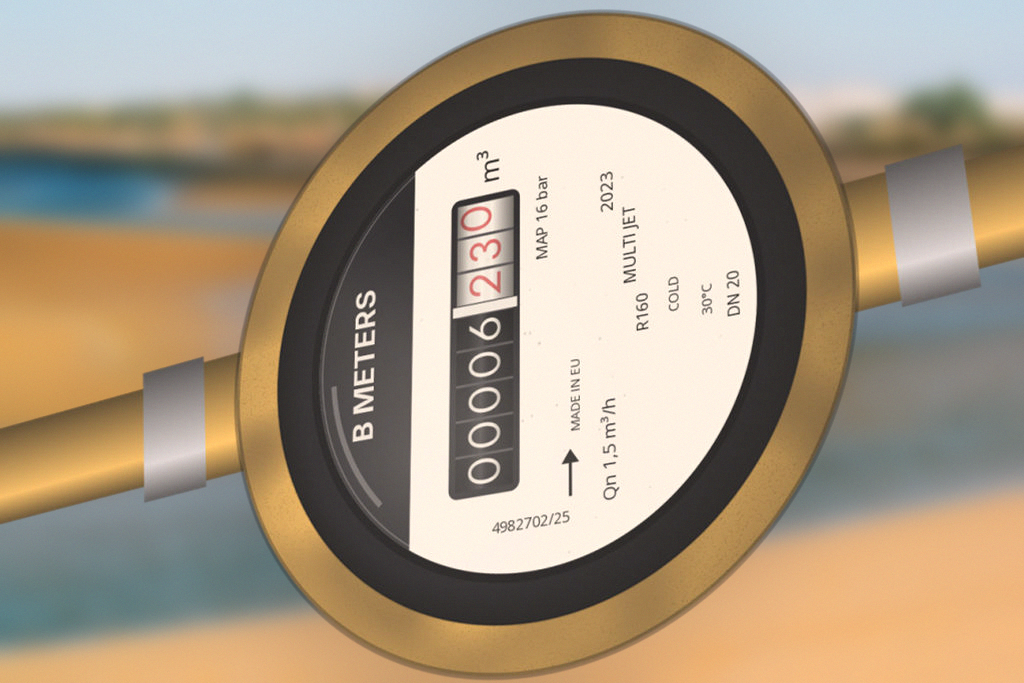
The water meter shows 6.230,m³
